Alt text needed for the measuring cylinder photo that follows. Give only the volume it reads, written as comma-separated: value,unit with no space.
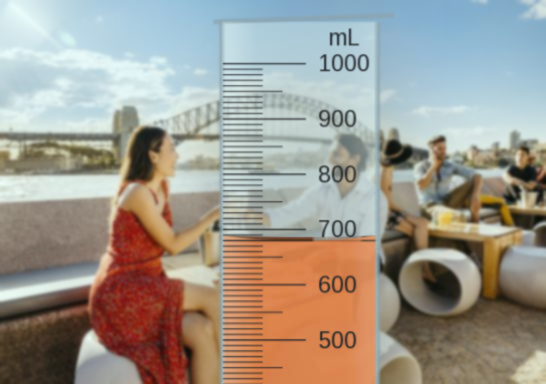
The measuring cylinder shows 680,mL
